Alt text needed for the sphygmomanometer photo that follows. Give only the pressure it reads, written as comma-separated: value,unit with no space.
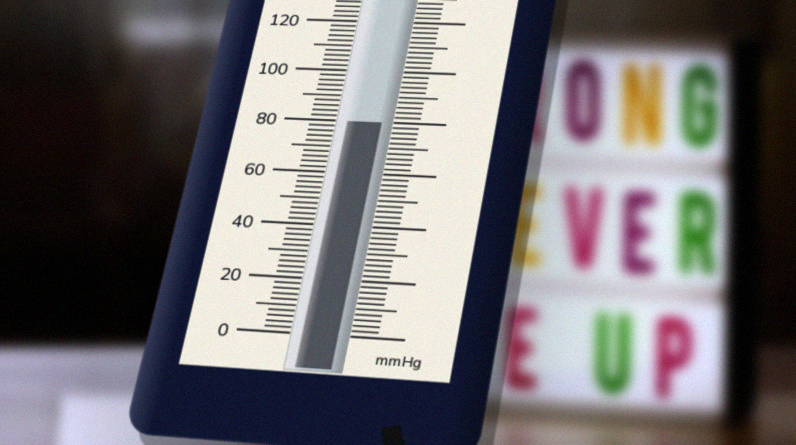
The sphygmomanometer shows 80,mmHg
